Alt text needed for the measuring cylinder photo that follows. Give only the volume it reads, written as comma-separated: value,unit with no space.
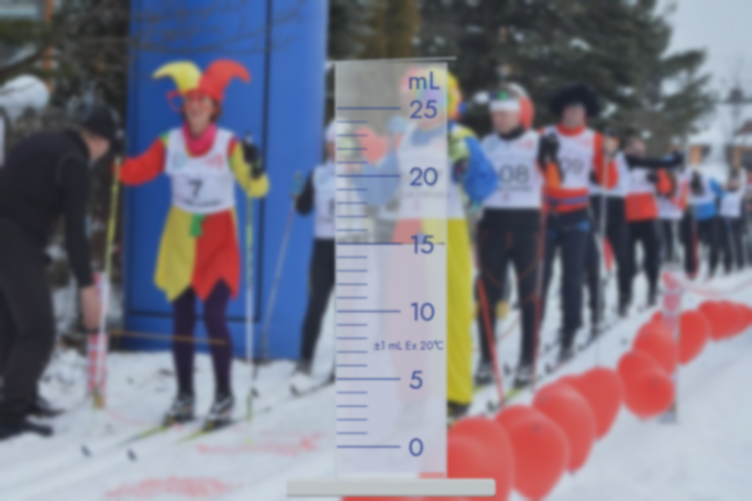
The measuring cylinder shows 15,mL
